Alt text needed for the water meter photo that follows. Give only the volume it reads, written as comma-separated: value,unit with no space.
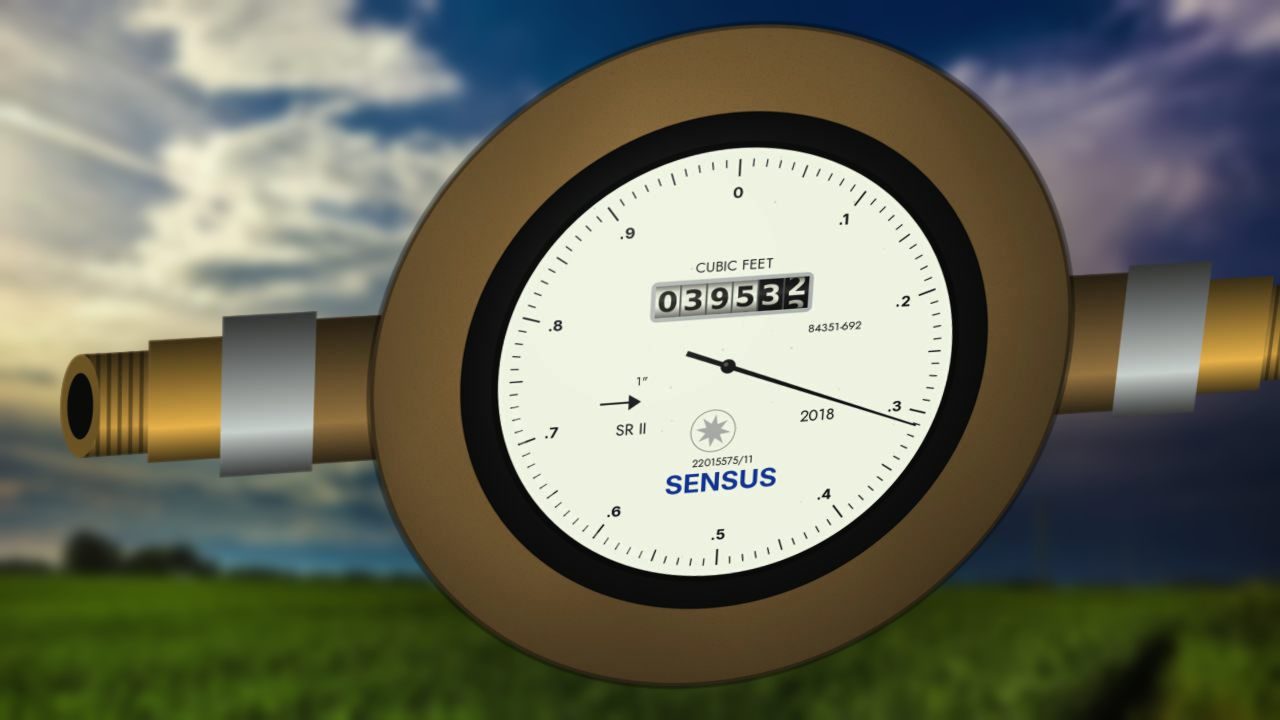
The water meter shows 39532.31,ft³
